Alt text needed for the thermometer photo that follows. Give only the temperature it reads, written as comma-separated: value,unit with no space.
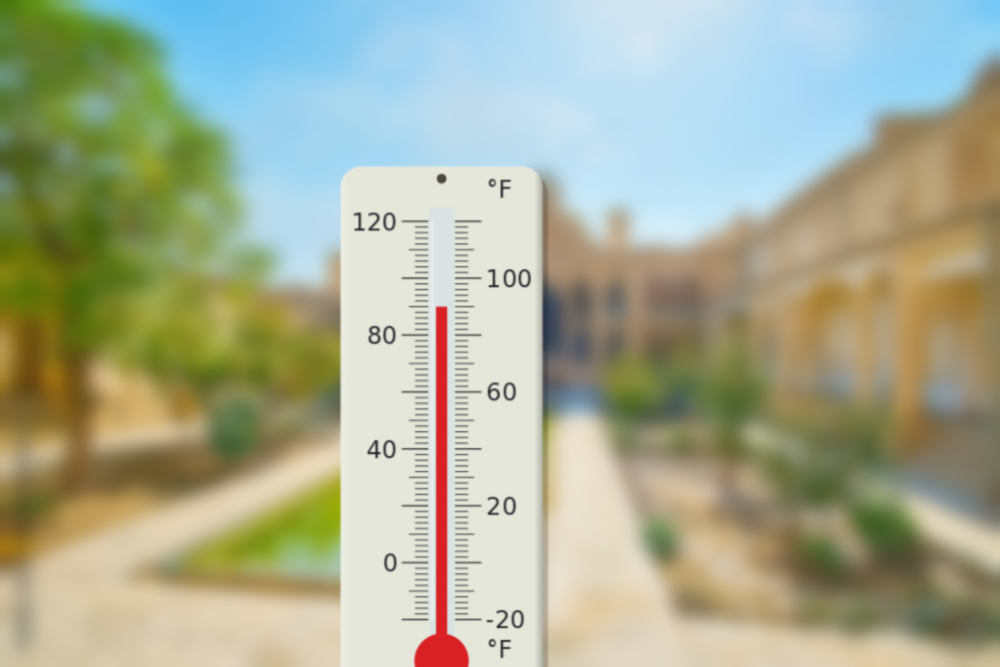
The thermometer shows 90,°F
